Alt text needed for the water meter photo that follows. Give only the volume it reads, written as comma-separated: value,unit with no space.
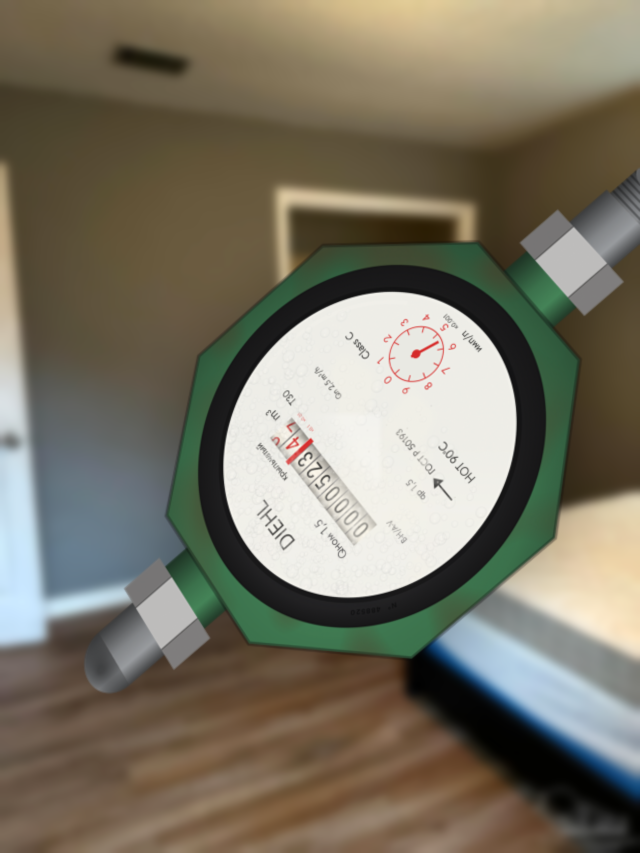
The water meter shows 523.465,m³
